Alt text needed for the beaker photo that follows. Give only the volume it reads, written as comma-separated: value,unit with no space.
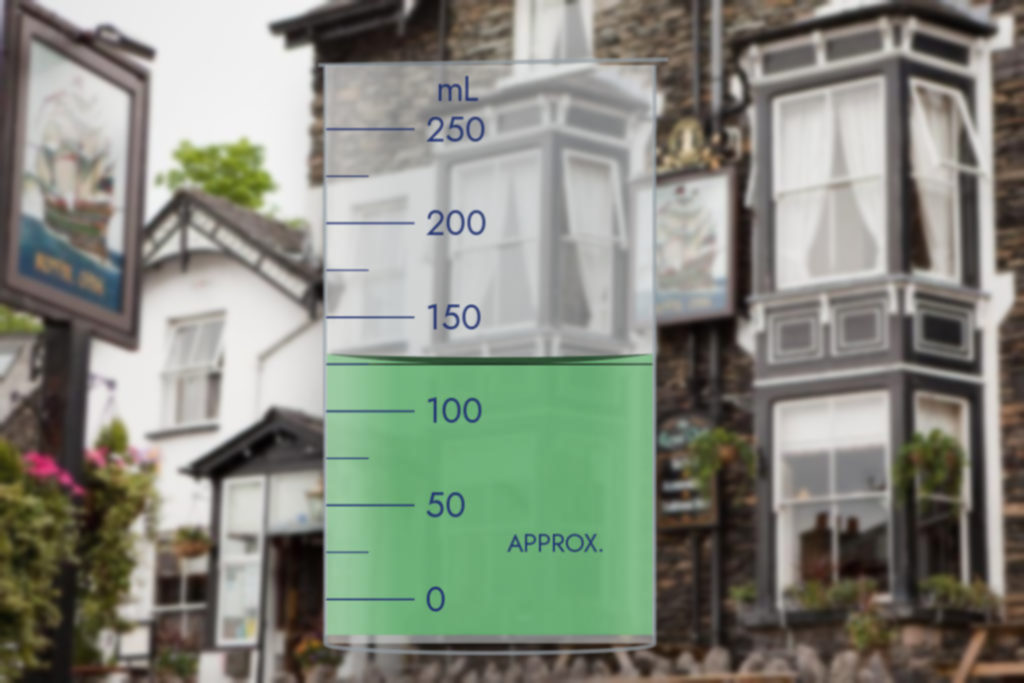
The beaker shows 125,mL
